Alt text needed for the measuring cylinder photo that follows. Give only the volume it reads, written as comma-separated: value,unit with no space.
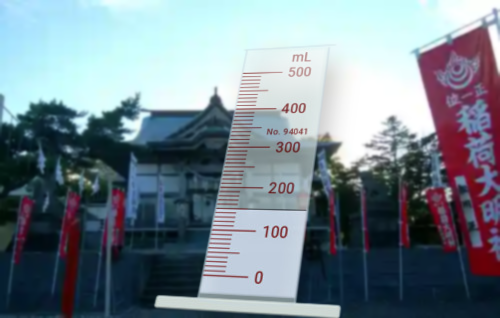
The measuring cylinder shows 150,mL
